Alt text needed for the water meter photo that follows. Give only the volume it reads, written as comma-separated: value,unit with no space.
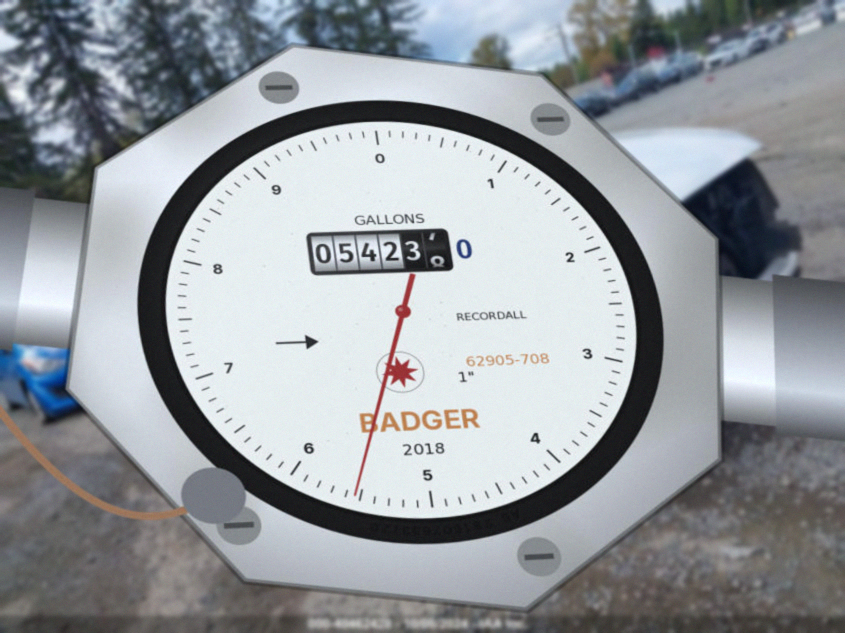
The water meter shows 542375.5,gal
